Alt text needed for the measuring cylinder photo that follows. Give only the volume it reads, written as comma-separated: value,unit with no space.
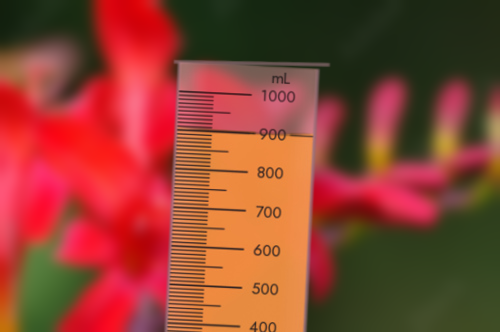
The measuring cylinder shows 900,mL
